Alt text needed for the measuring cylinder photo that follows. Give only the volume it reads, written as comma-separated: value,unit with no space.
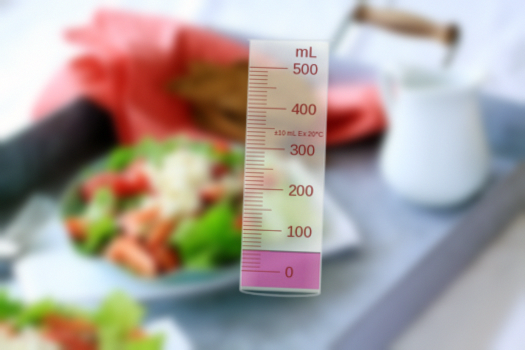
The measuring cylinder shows 50,mL
